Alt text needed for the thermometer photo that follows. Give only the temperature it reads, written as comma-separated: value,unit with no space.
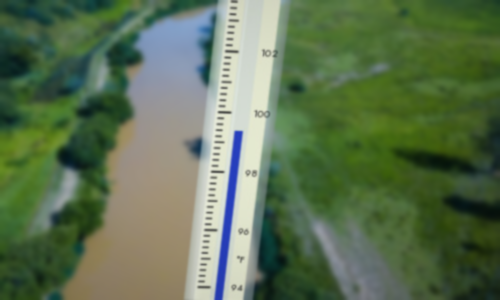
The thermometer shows 99.4,°F
